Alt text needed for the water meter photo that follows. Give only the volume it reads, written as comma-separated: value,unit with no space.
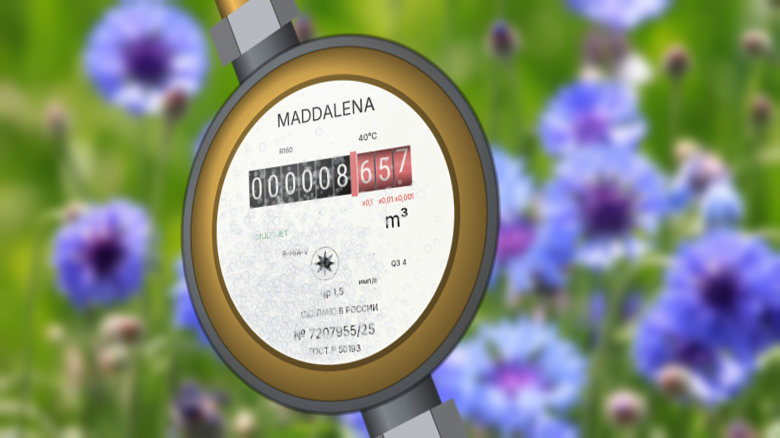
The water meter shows 8.657,m³
